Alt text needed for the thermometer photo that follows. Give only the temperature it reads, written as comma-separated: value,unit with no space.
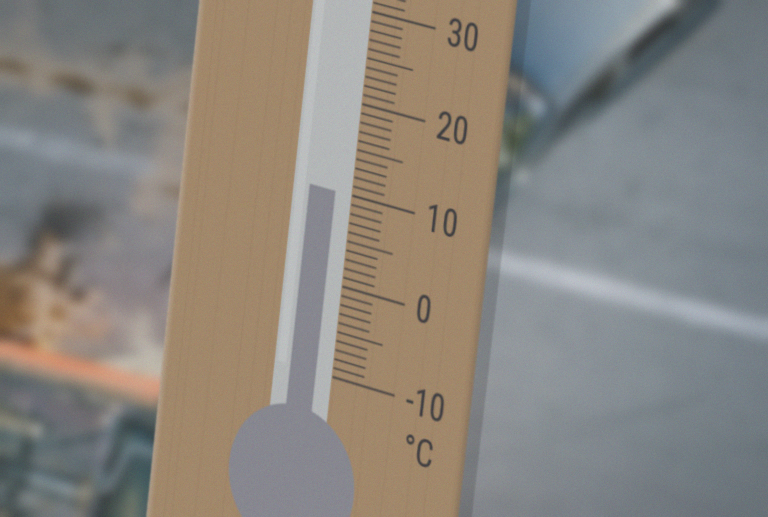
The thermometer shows 10,°C
